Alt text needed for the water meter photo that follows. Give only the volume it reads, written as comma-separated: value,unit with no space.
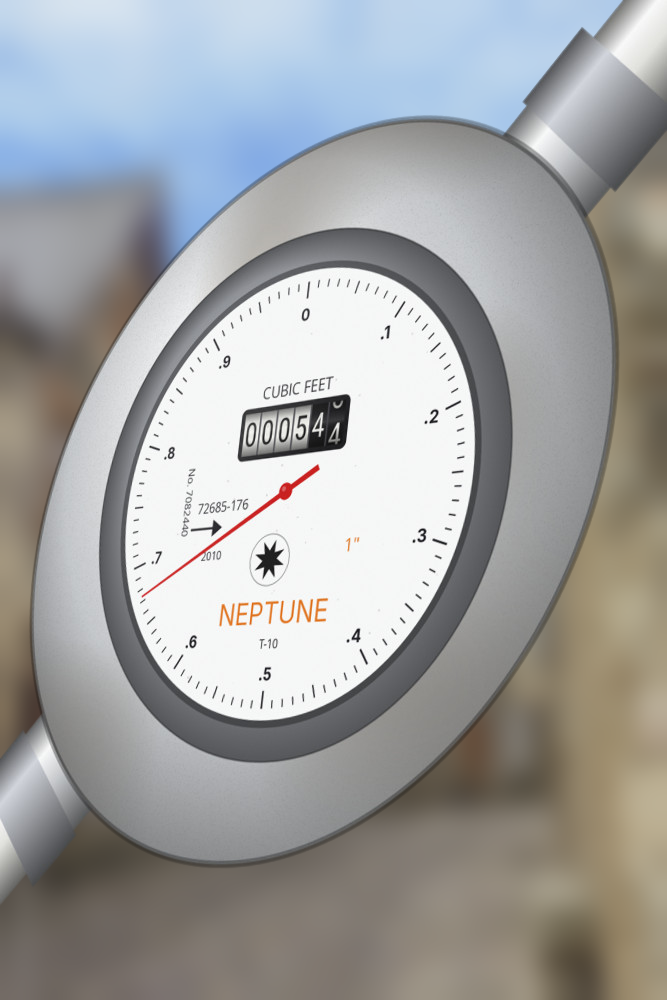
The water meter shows 543.67,ft³
